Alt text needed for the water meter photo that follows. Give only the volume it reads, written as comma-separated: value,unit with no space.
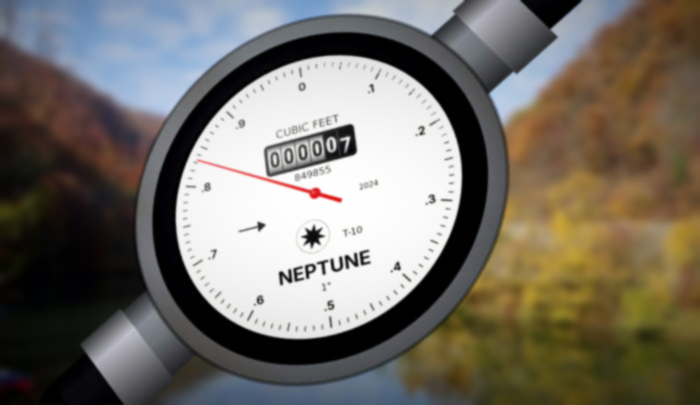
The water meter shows 6.83,ft³
